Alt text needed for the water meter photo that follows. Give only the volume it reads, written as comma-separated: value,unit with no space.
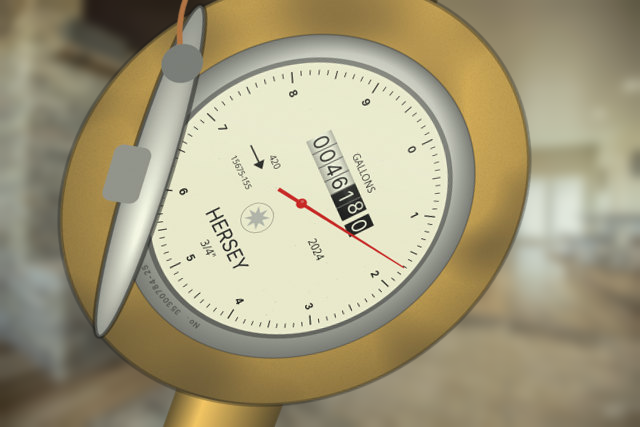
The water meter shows 46181.7,gal
